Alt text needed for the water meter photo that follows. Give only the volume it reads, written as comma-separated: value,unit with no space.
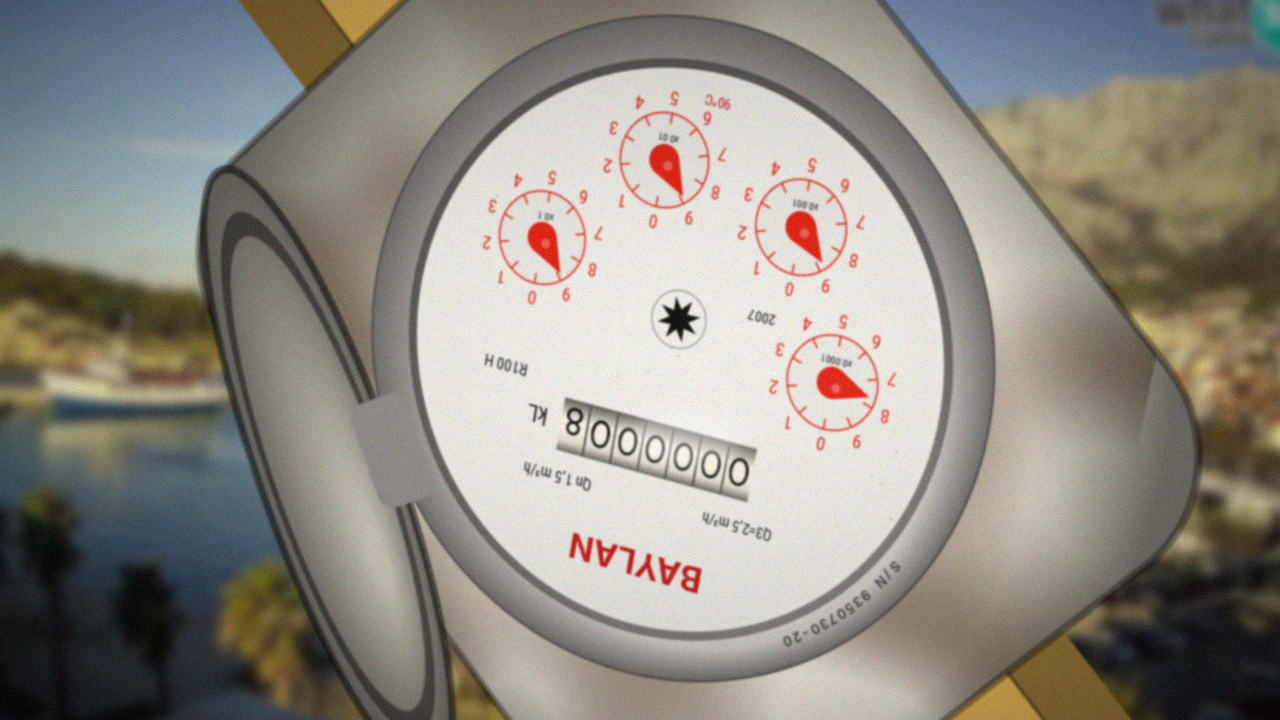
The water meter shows 7.8887,kL
